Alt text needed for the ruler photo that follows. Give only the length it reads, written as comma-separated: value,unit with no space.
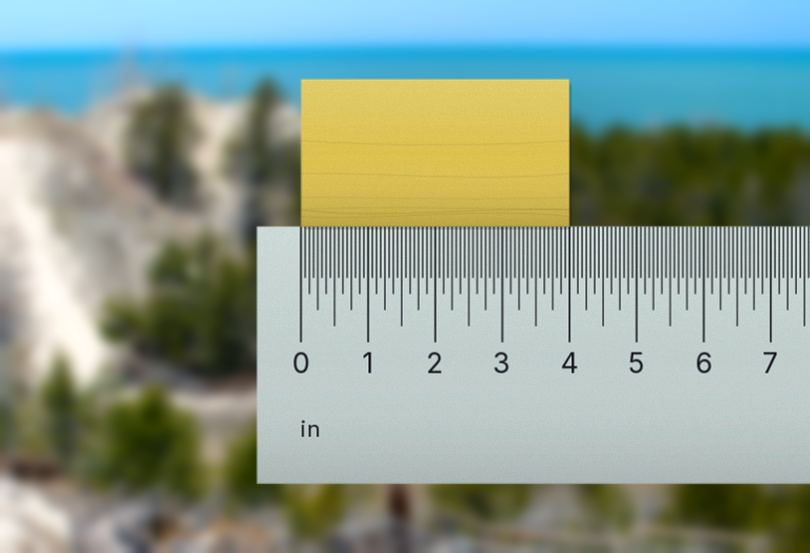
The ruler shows 4,in
